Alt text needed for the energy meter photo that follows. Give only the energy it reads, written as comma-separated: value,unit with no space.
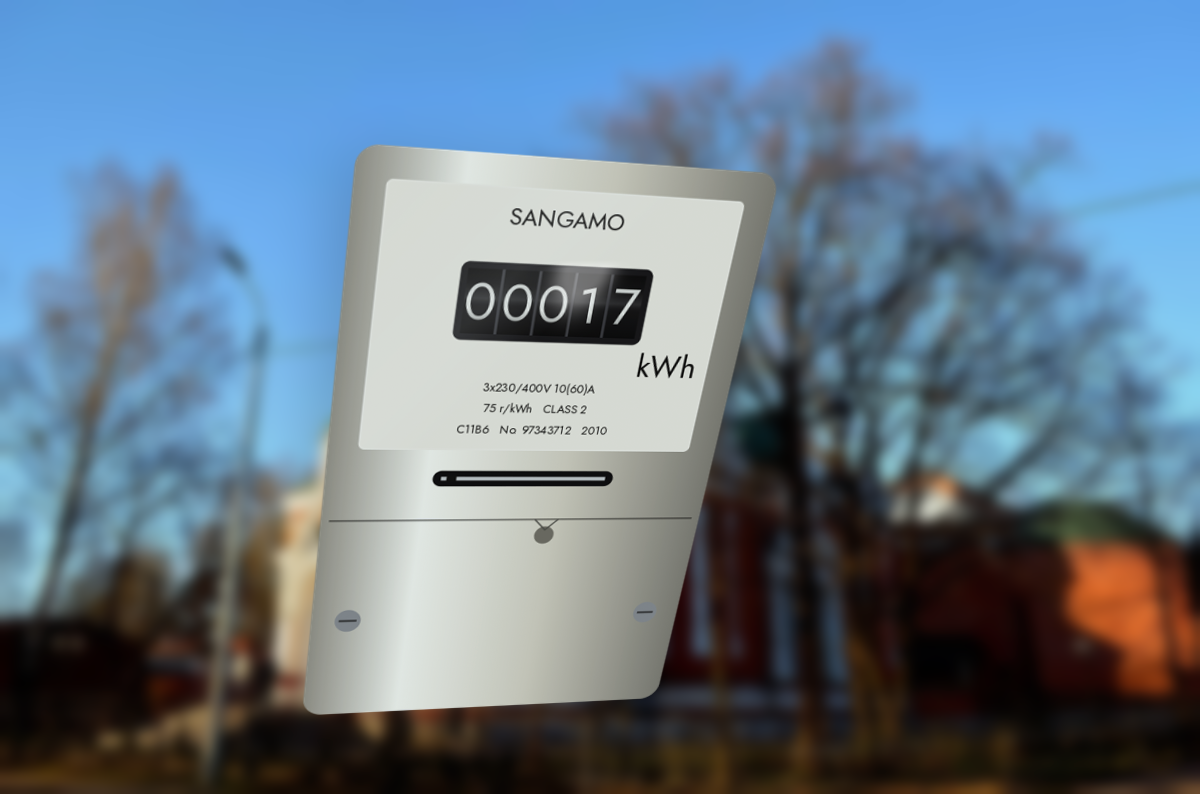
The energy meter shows 17,kWh
